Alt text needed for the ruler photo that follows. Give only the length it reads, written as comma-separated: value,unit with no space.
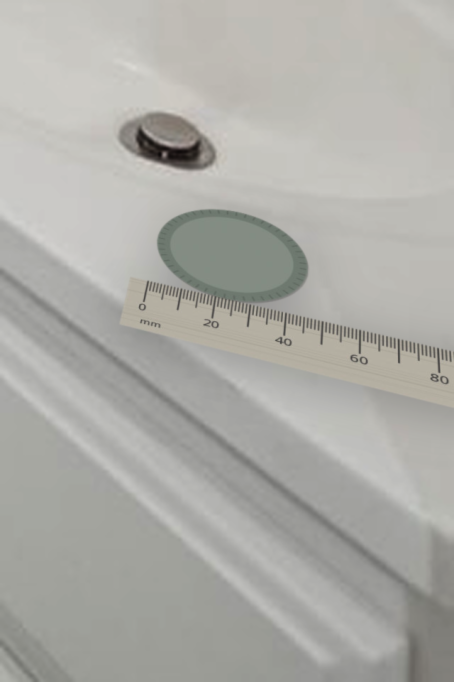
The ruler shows 45,mm
